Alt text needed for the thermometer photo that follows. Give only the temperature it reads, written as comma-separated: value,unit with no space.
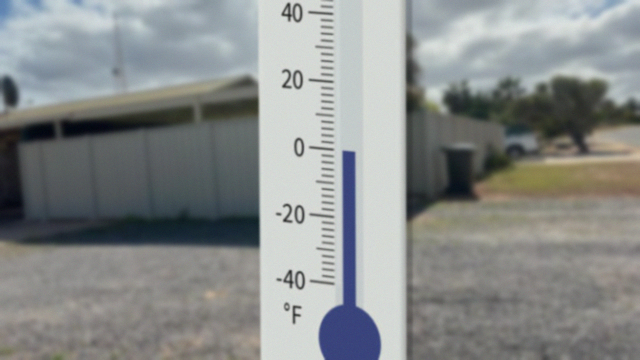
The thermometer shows 0,°F
